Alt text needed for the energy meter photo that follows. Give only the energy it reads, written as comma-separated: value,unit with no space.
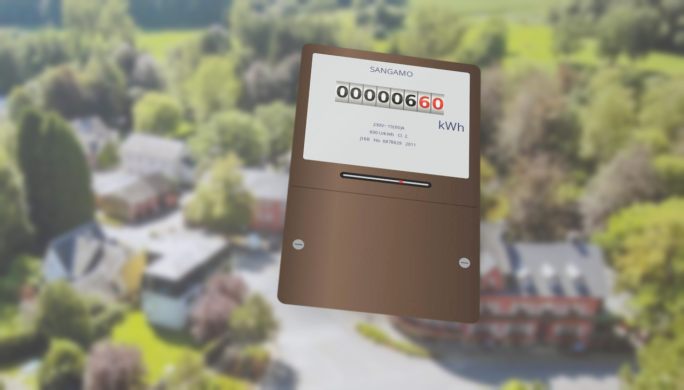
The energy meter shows 6.60,kWh
